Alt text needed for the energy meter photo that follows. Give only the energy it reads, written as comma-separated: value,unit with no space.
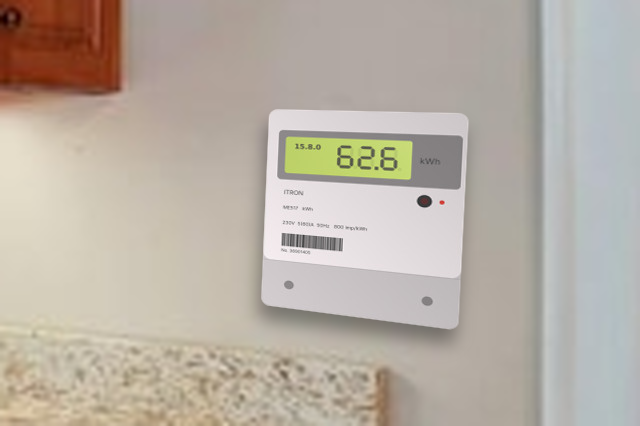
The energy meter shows 62.6,kWh
